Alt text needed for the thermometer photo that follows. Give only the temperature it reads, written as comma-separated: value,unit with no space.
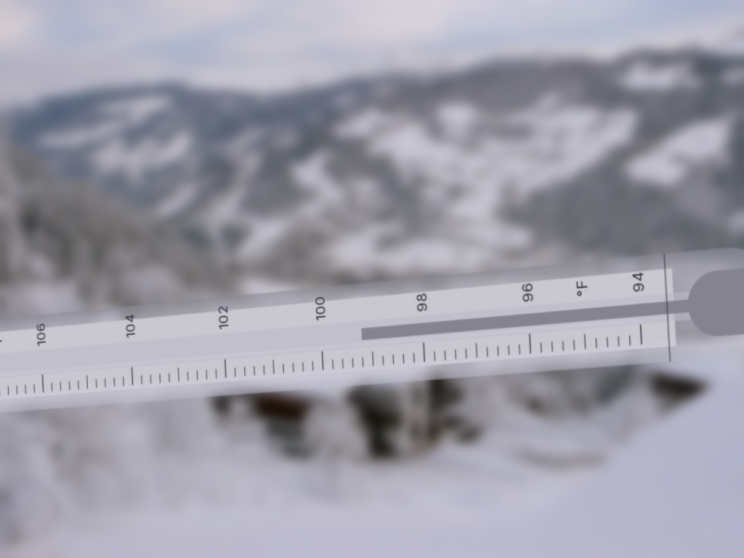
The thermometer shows 99.2,°F
